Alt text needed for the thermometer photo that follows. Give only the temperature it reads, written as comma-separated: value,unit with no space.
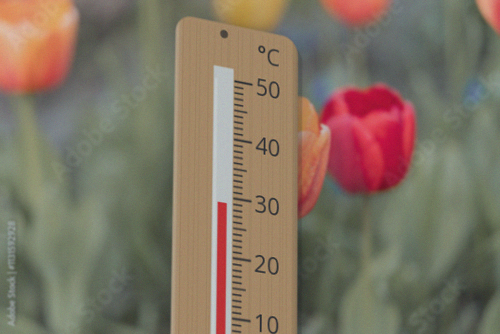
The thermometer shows 29,°C
